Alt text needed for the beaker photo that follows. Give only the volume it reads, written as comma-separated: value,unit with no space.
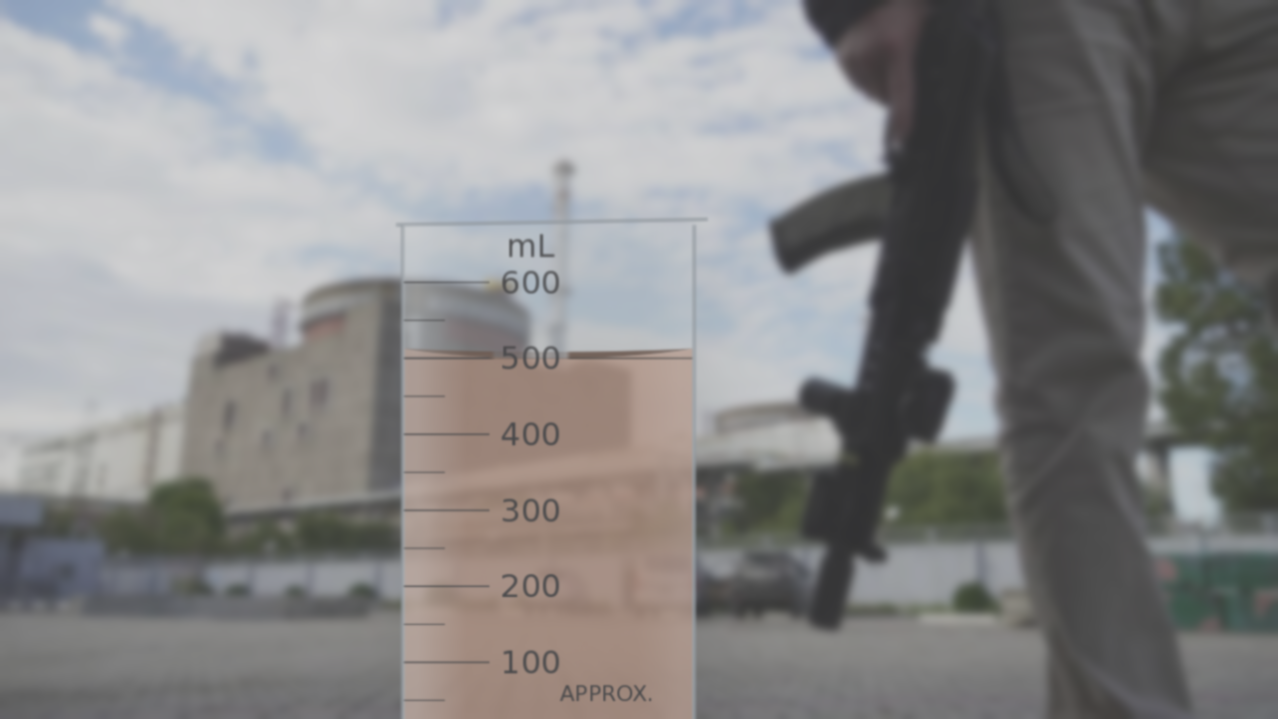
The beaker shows 500,mL
